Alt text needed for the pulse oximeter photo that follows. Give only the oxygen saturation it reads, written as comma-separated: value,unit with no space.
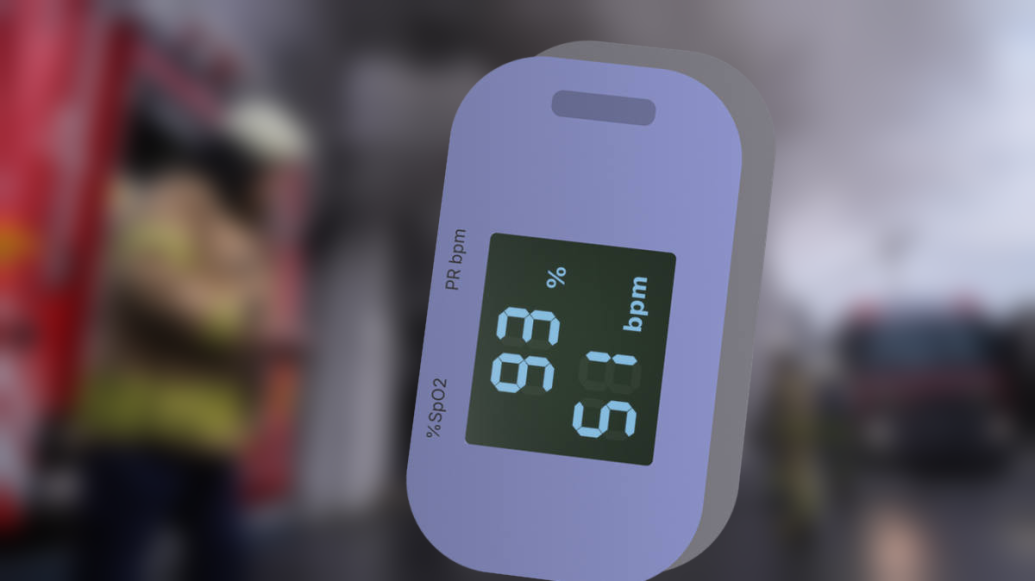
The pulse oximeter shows 93,%
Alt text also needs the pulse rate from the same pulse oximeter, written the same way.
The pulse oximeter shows 51,bpm
